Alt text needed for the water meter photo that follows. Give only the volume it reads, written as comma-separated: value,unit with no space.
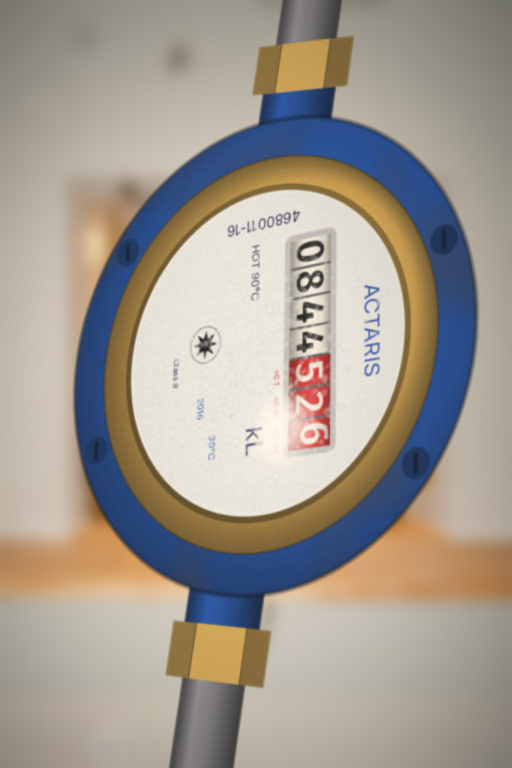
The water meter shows 844.526,kL
